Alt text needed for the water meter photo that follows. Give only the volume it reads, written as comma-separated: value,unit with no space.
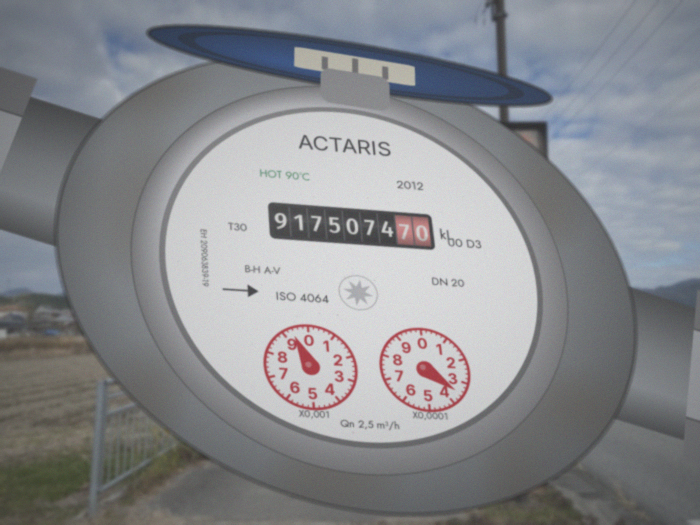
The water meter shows 9175074.6993,kL
